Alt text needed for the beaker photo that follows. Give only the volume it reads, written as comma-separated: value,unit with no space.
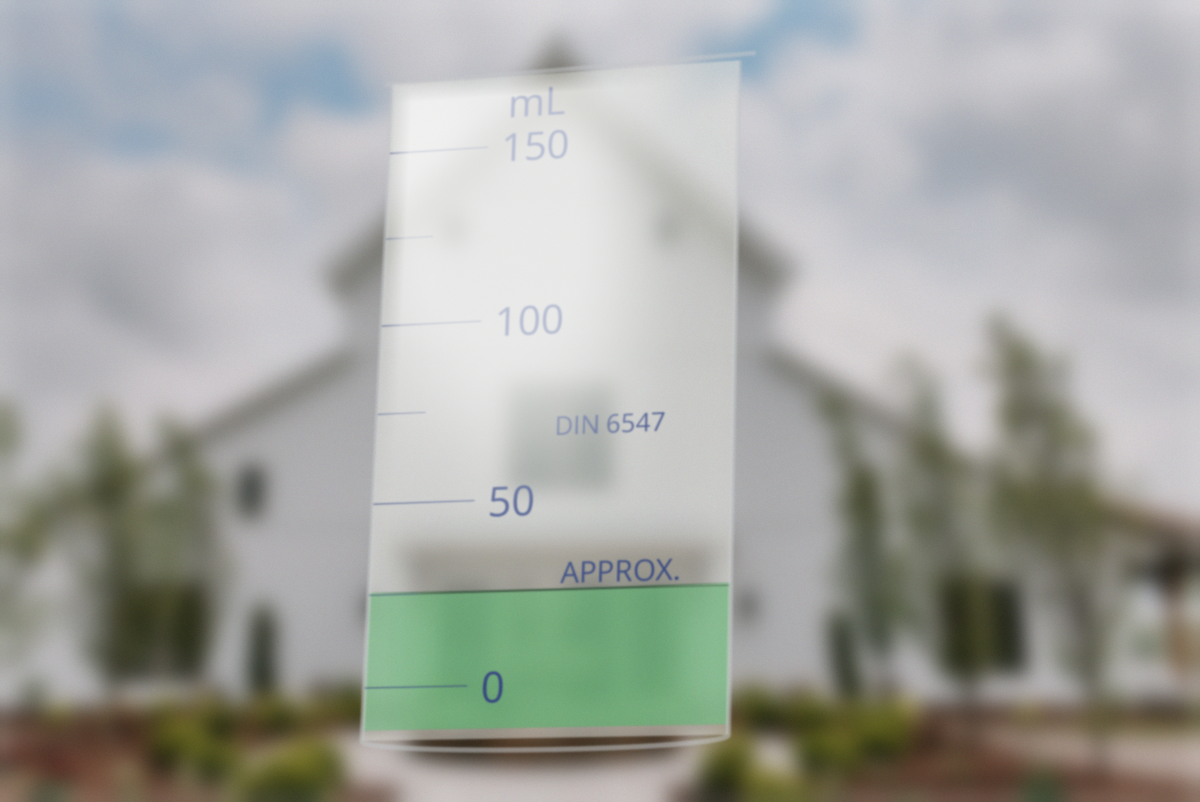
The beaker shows 25,mL
